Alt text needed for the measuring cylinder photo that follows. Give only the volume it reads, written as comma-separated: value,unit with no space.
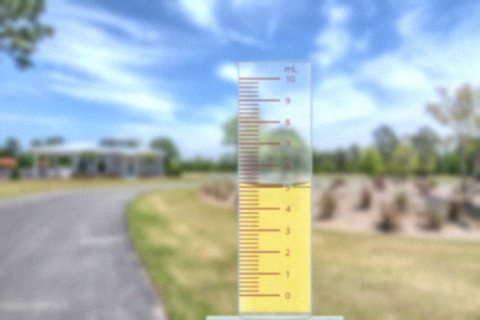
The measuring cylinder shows 5,mL
